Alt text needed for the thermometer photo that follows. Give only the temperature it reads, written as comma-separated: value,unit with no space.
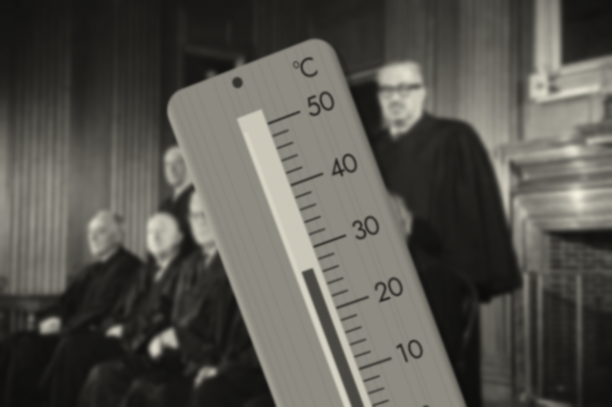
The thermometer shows 27,°C
